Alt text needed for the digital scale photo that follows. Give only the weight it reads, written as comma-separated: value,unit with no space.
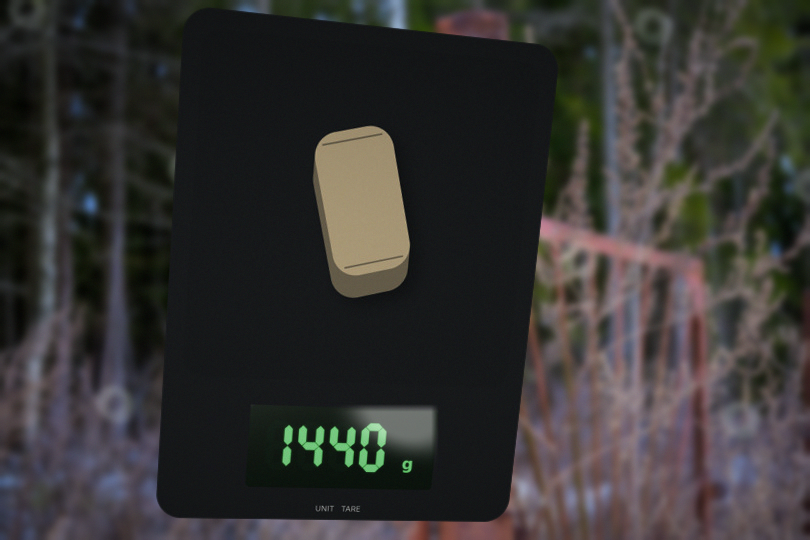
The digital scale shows 1440,g
